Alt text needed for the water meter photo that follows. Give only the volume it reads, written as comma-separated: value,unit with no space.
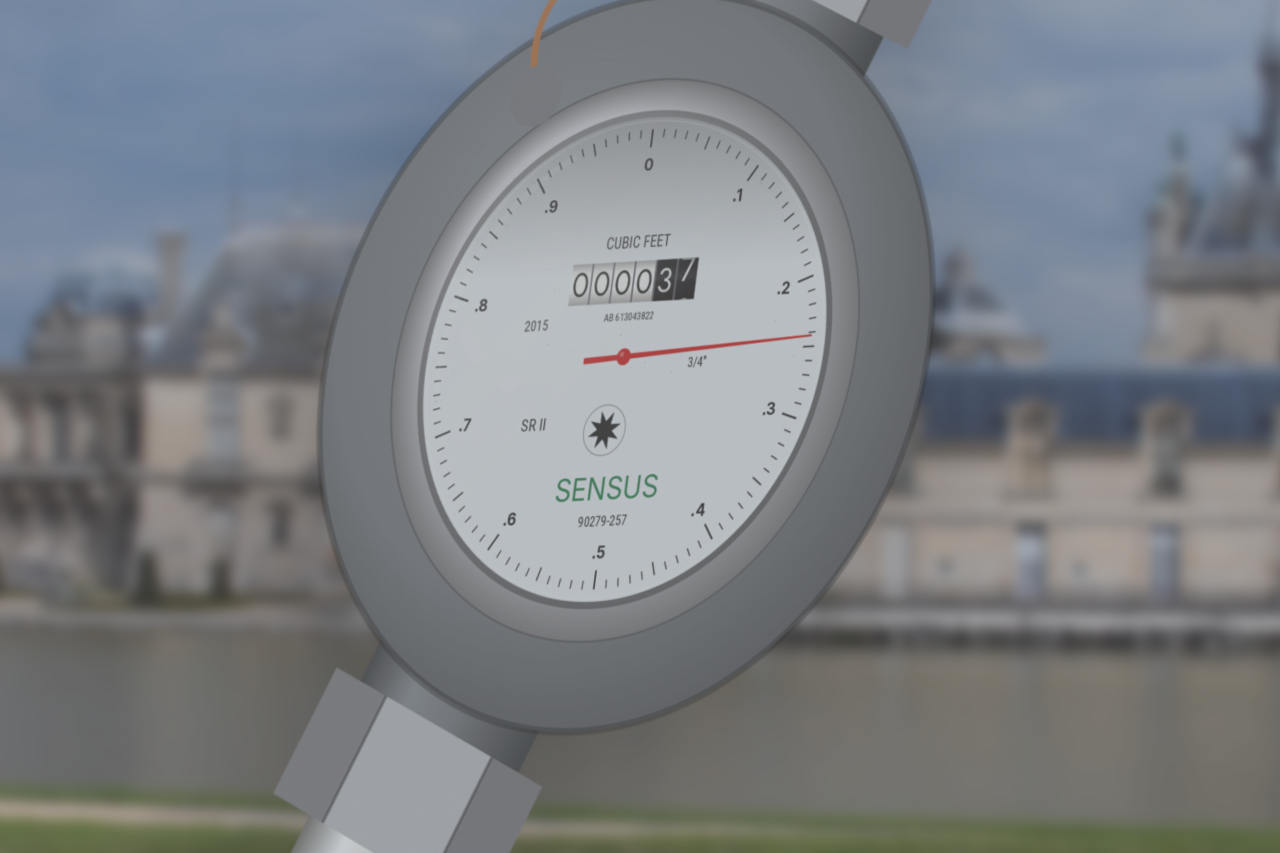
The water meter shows 37.24,ft³
